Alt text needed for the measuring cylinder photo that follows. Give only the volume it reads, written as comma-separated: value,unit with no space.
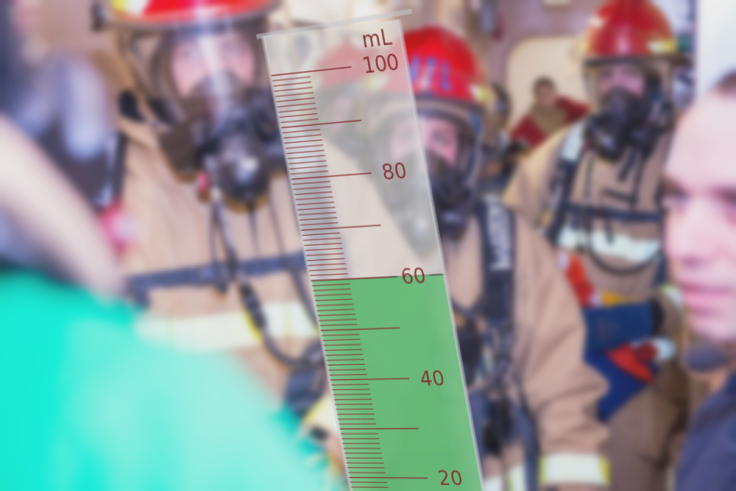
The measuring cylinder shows 60,mL
